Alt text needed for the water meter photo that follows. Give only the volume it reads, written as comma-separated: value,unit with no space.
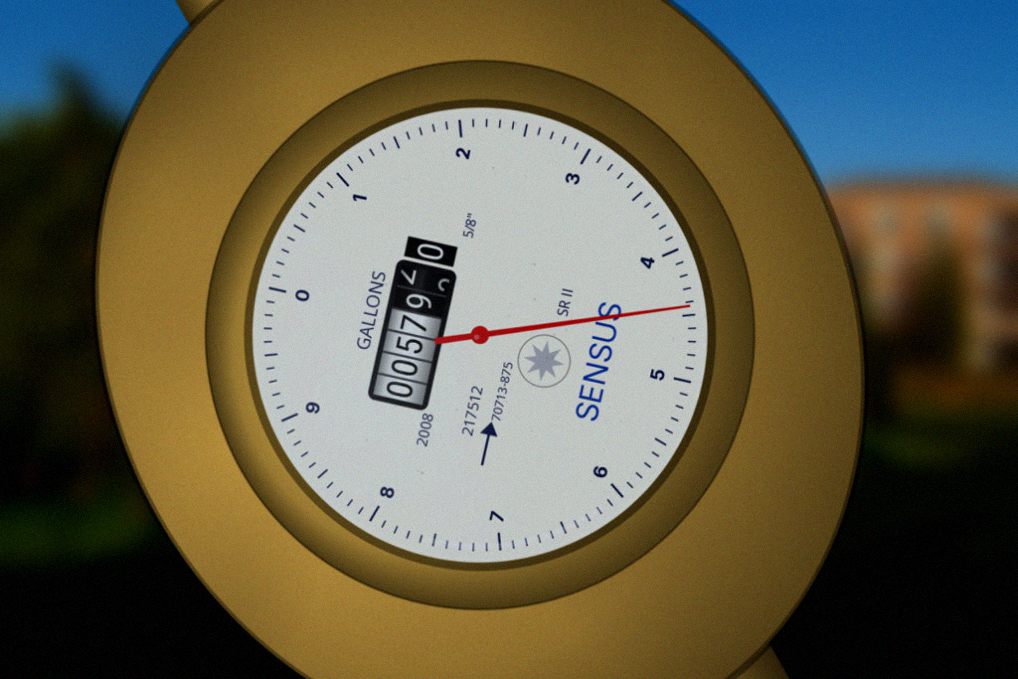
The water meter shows 57924.4,gal
